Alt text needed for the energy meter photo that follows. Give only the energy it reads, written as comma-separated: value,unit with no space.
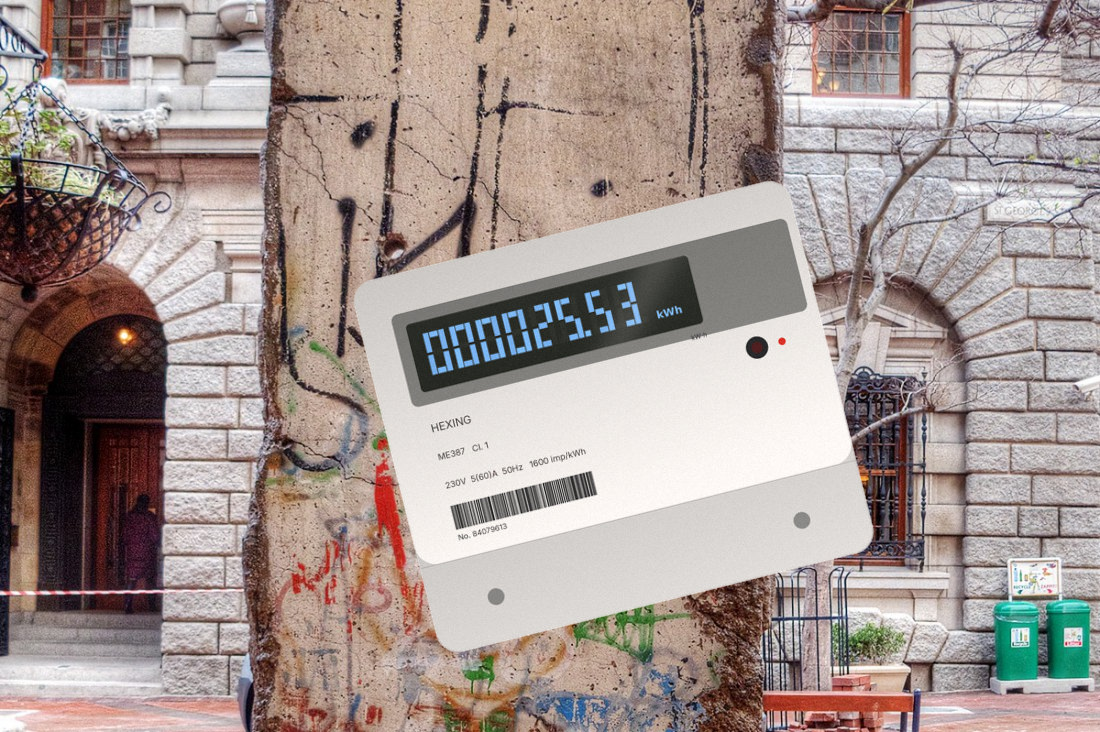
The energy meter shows 25.53,kWh
